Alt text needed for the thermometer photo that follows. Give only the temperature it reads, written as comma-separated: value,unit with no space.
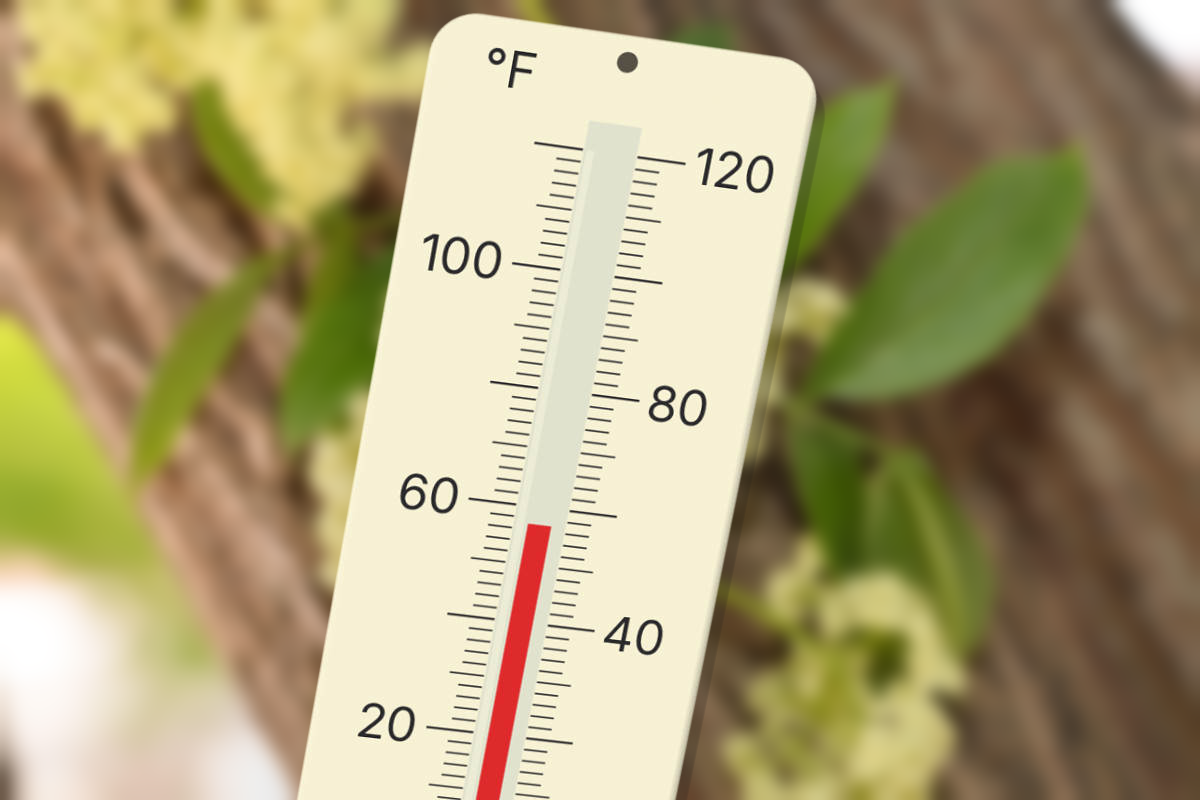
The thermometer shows 57,°F
